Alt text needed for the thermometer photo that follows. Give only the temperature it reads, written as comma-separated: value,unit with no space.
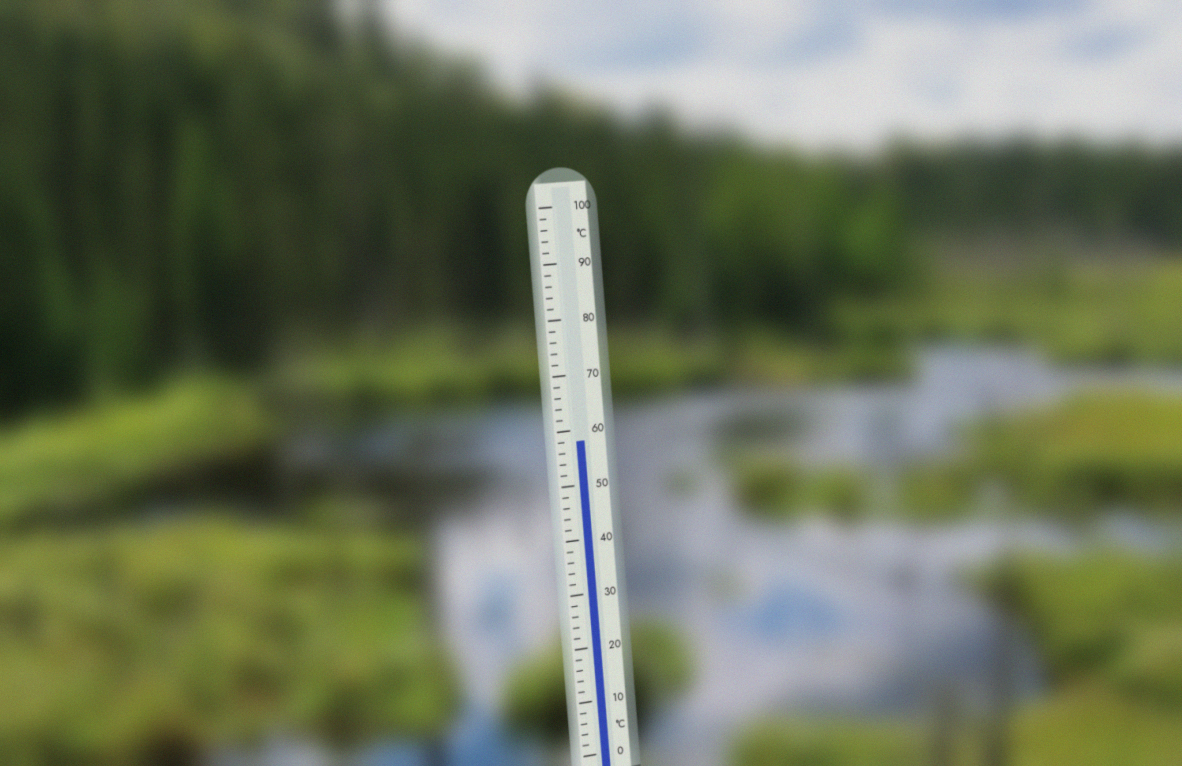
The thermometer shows 58,°C
